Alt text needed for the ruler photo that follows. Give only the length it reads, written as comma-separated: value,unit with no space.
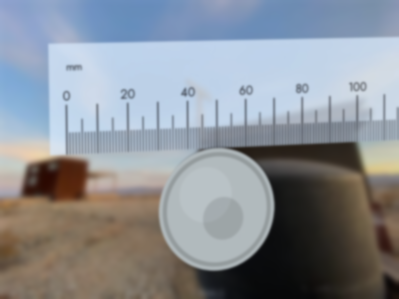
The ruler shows 40,mm
